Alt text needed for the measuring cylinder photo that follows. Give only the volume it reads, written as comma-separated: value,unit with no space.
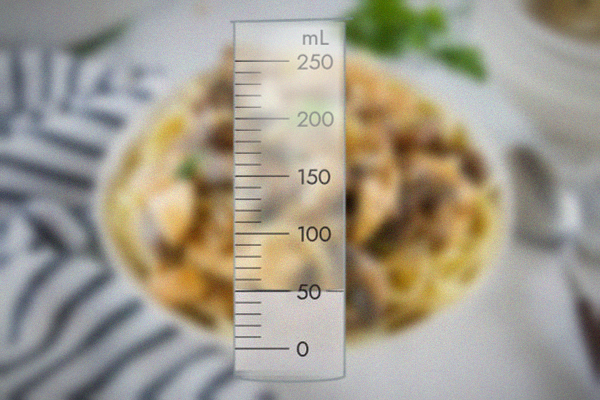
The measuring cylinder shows 50,mL
